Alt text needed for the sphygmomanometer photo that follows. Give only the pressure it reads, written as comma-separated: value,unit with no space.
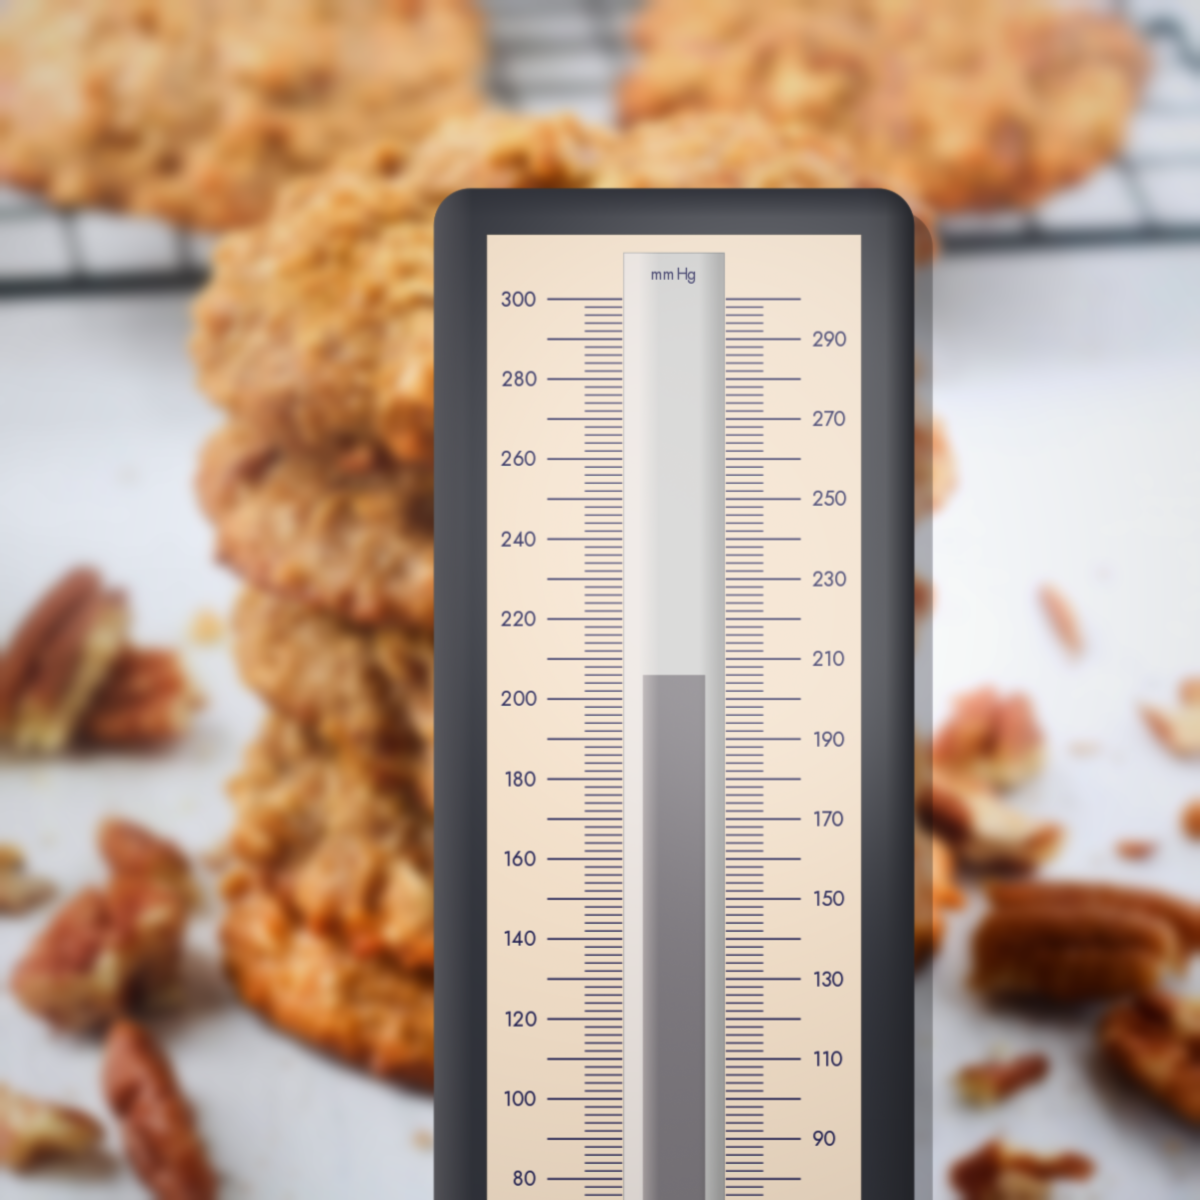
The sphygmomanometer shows 206,mmHg
